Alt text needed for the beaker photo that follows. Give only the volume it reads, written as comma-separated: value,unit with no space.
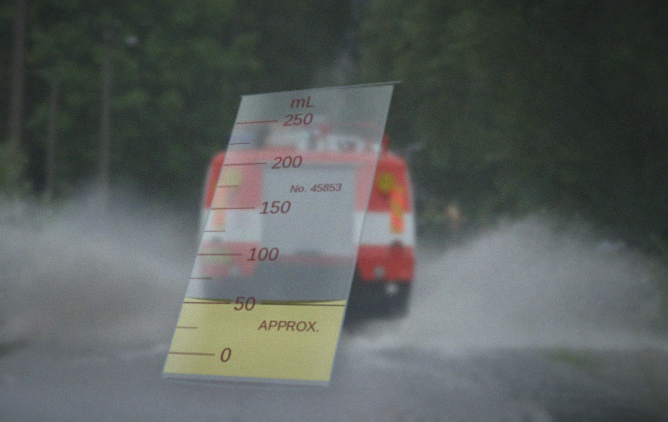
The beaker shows 50,mL
